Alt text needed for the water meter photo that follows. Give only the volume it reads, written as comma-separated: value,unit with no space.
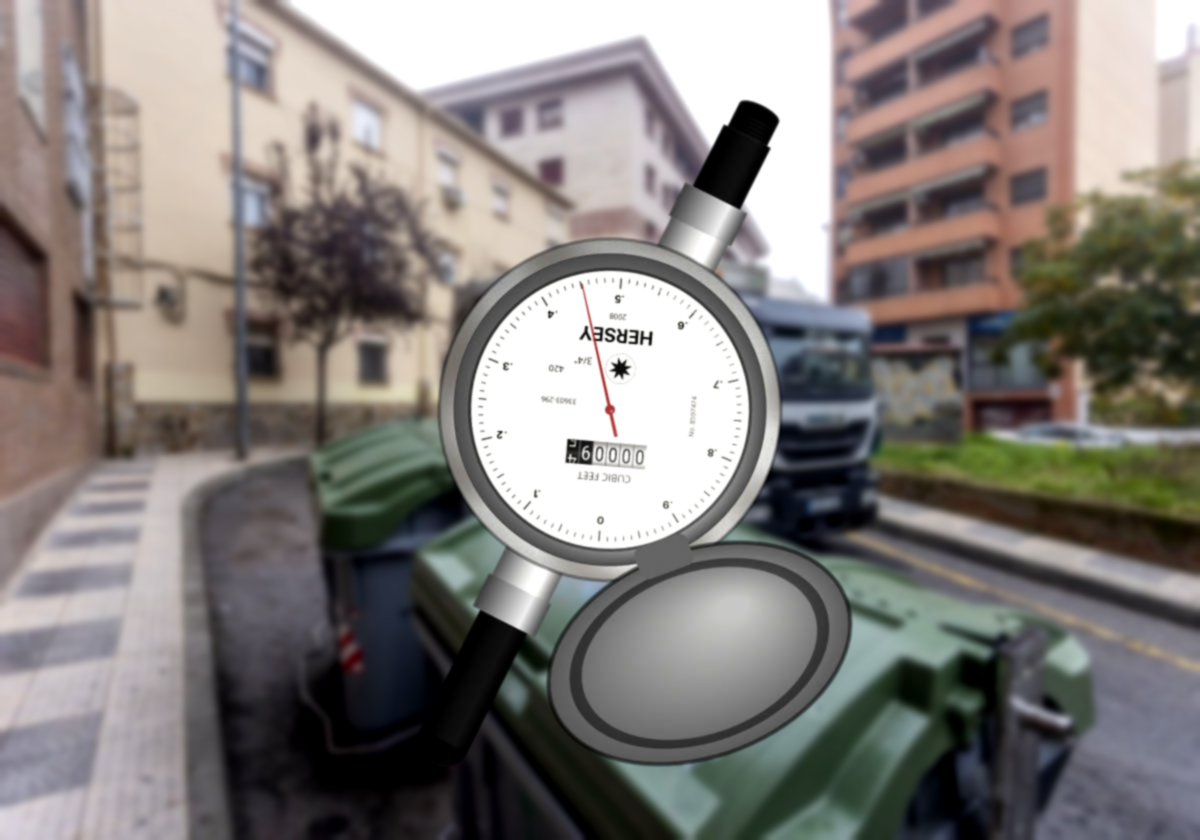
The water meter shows 94.45,ft³
